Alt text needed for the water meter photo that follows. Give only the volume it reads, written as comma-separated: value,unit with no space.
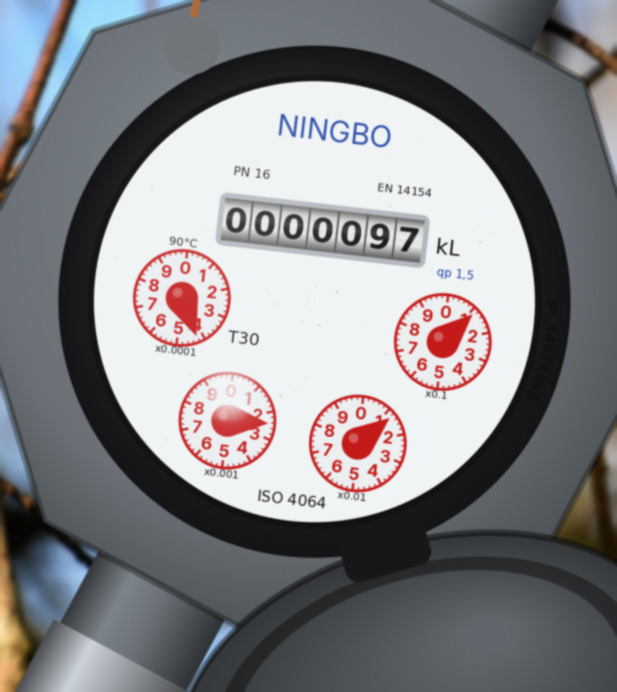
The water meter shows 97.1124,kL
